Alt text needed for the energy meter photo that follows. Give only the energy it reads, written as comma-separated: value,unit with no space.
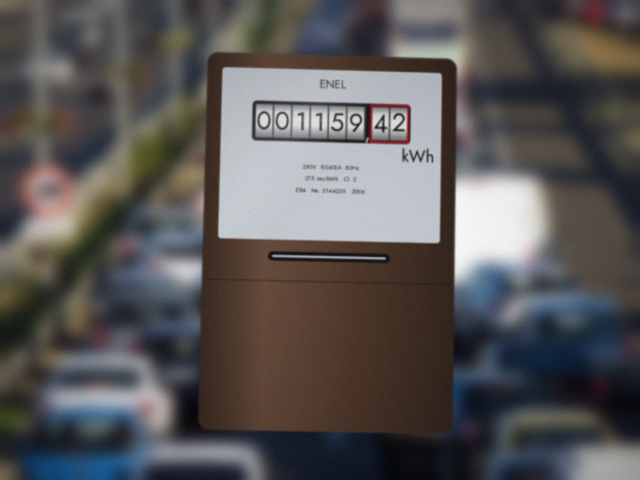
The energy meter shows 1159.42,kWh
